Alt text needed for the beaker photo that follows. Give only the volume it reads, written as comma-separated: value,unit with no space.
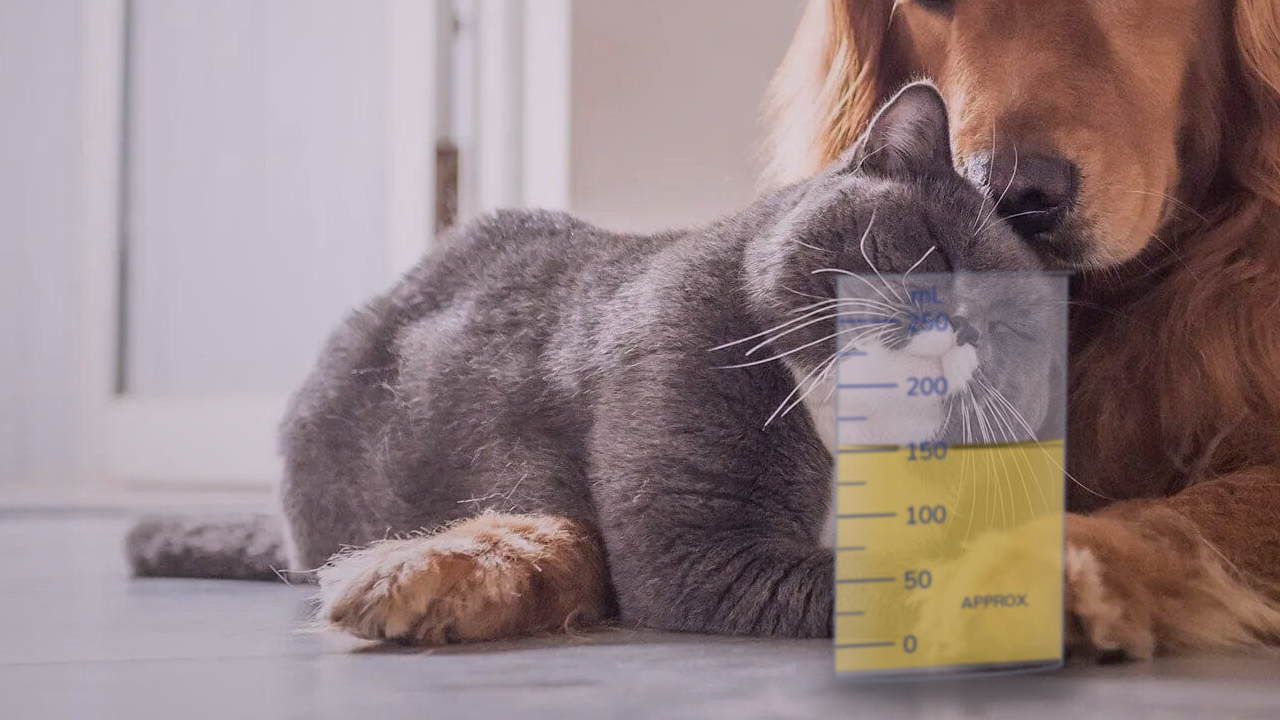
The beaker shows 150,mL
